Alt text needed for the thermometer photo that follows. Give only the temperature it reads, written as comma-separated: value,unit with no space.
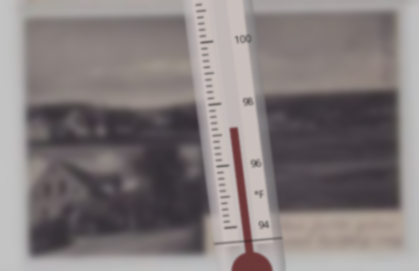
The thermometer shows 97.2,°F
